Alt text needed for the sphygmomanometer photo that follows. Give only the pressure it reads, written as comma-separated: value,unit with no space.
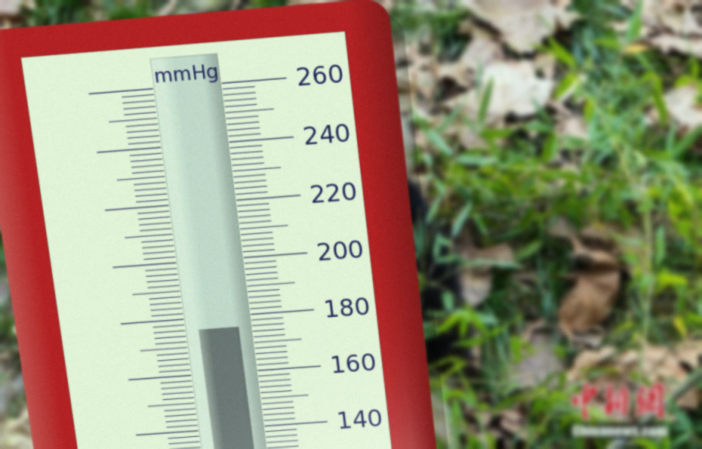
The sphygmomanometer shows 176,mmHg
